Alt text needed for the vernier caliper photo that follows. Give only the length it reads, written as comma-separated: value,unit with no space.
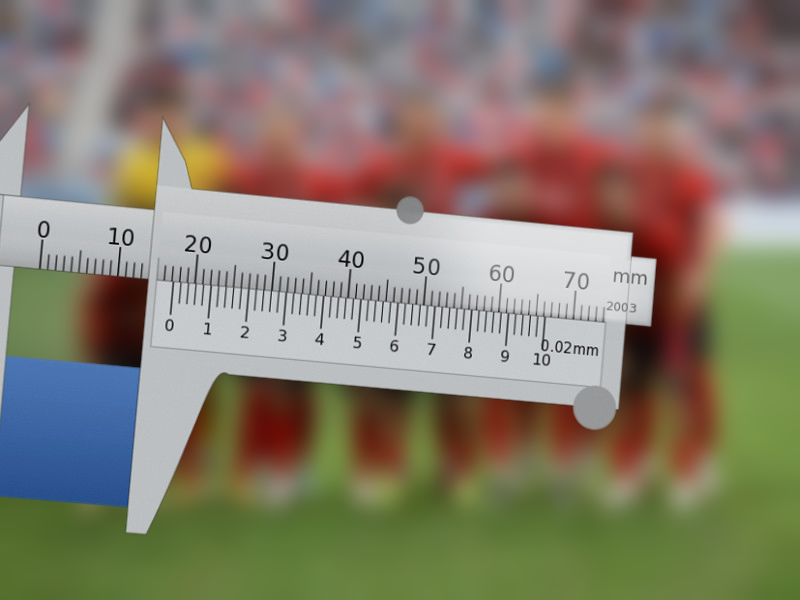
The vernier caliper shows 17.2,mm
